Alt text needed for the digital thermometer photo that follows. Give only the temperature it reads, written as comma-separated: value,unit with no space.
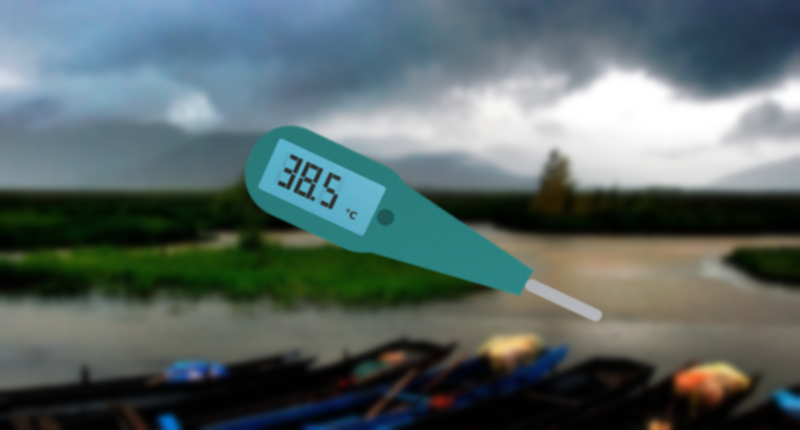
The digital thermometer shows 38.5,°C
